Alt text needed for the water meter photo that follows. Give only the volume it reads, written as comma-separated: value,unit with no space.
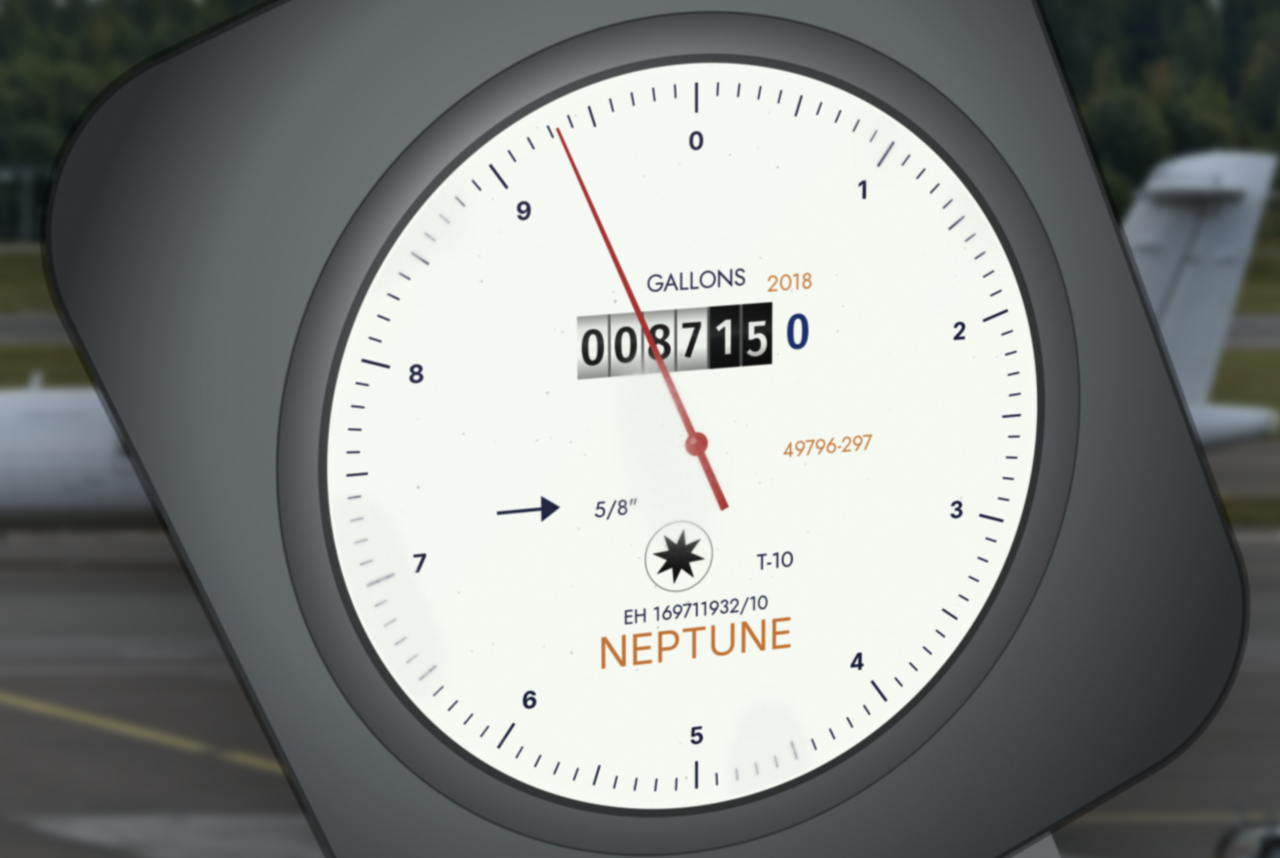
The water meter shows 87149.3,gal
